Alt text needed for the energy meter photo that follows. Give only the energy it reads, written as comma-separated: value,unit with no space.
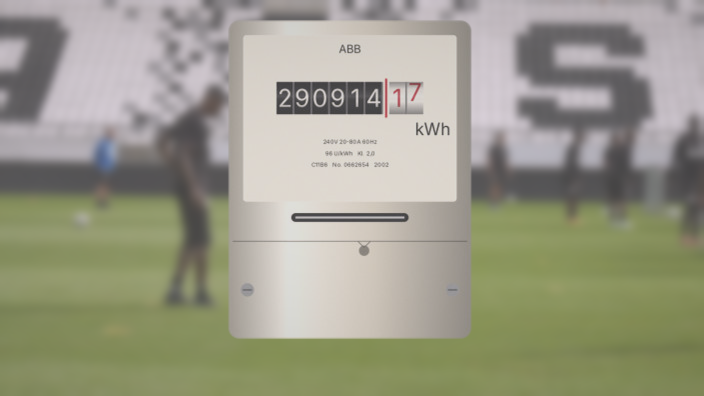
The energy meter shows 290914.17,kWh
